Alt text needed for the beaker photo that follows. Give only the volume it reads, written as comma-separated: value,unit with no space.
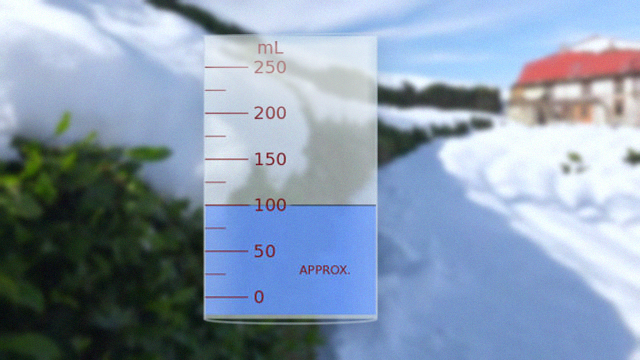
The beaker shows 100,mL
